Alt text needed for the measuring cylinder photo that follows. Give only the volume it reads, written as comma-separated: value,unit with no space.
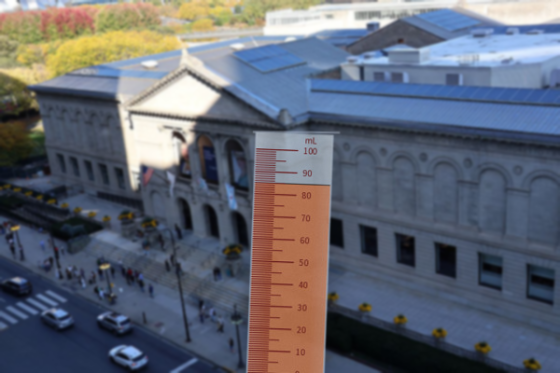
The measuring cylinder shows 85,mL
